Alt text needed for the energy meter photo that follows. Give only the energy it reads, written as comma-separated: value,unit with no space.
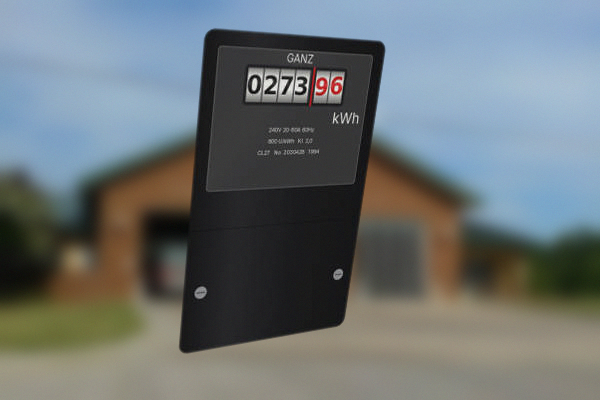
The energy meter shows 273.96,kWh
